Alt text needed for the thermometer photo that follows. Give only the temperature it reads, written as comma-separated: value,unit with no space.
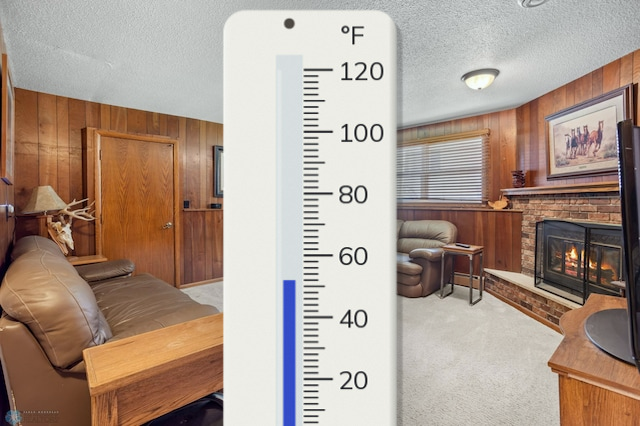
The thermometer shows 52,°F
